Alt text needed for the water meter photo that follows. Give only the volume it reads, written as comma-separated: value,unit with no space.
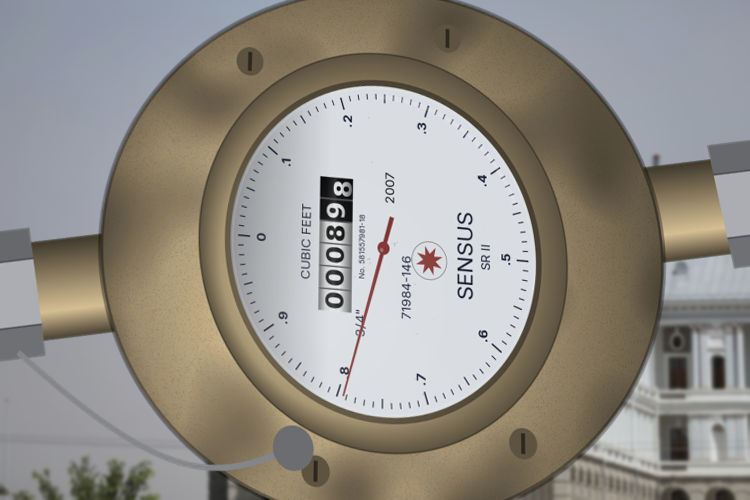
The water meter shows 897.79,ft³
